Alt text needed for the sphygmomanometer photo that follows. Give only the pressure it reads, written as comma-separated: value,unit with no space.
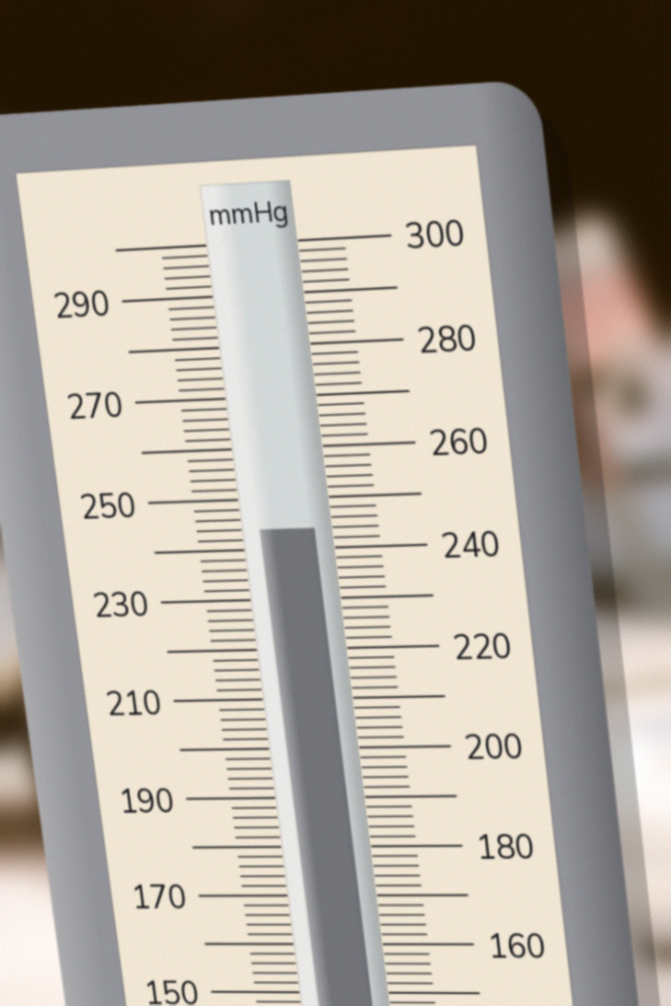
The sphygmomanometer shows 244,mmHg
